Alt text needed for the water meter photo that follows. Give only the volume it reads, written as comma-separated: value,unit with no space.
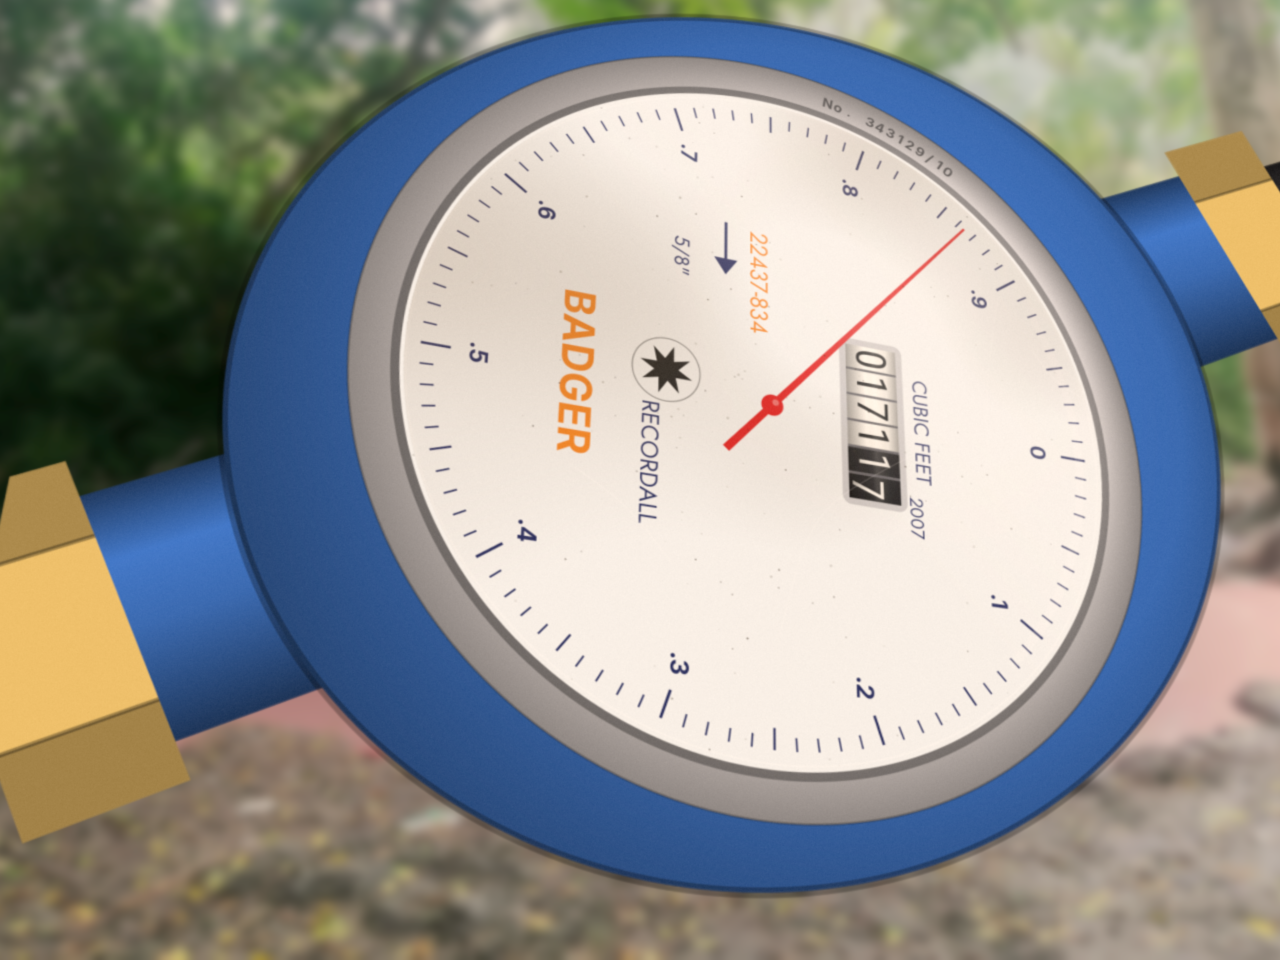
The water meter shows 17116.86,ft³
